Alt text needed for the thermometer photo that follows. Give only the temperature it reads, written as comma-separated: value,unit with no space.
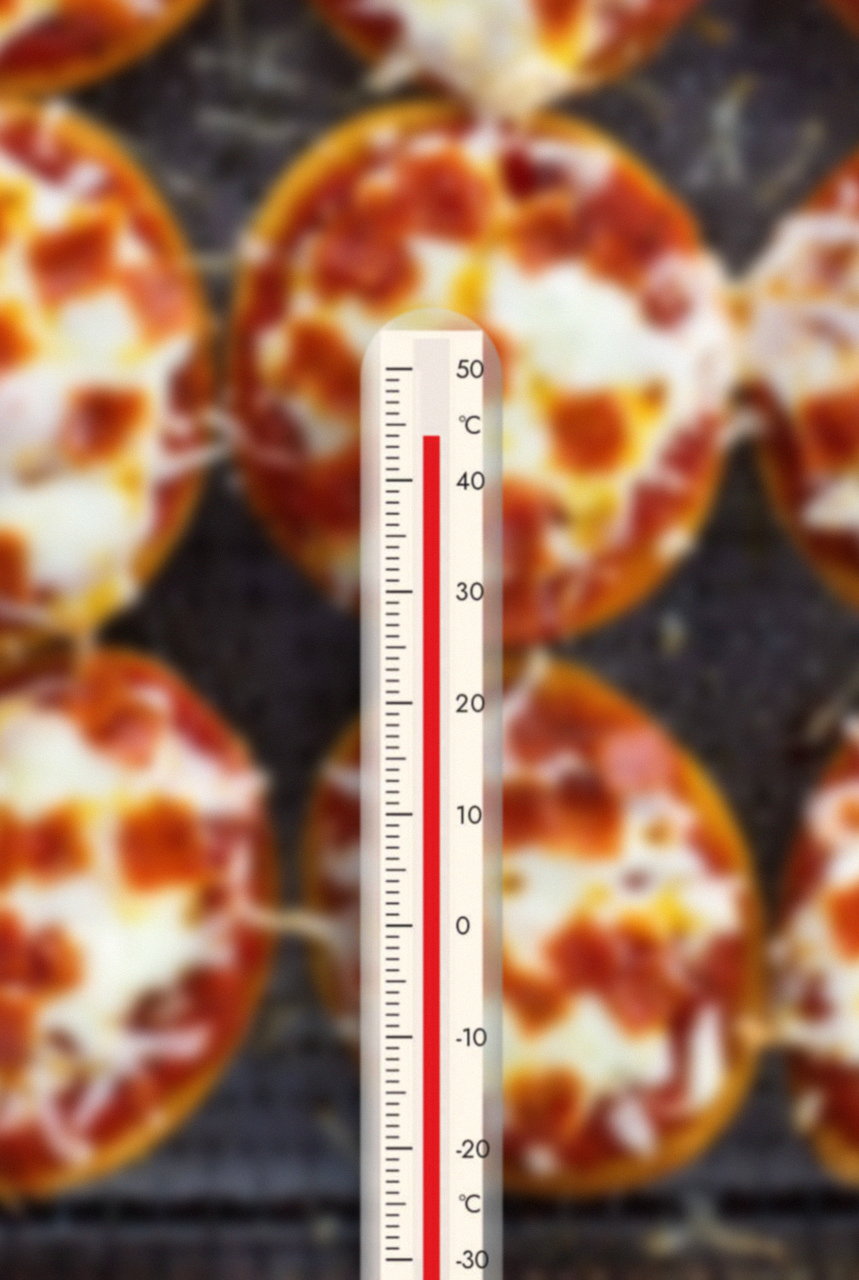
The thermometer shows 44,°C
